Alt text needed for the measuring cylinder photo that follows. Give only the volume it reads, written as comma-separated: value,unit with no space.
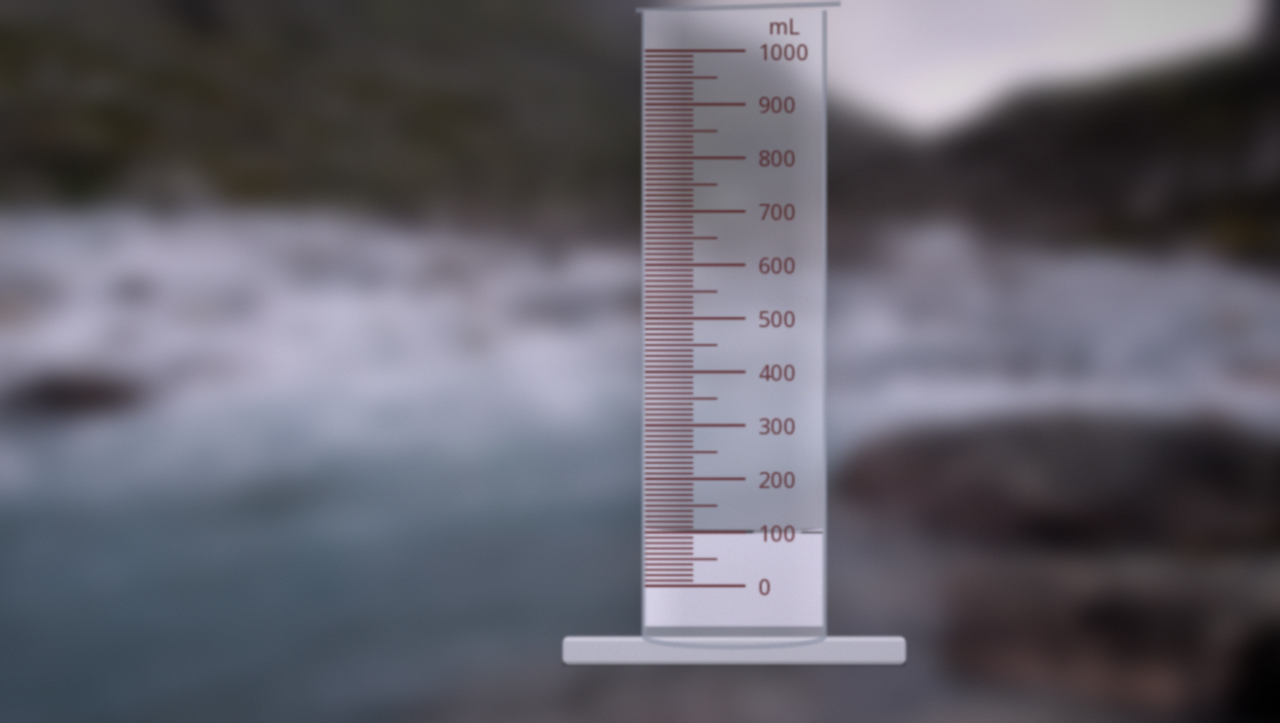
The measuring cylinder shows 100,mL
